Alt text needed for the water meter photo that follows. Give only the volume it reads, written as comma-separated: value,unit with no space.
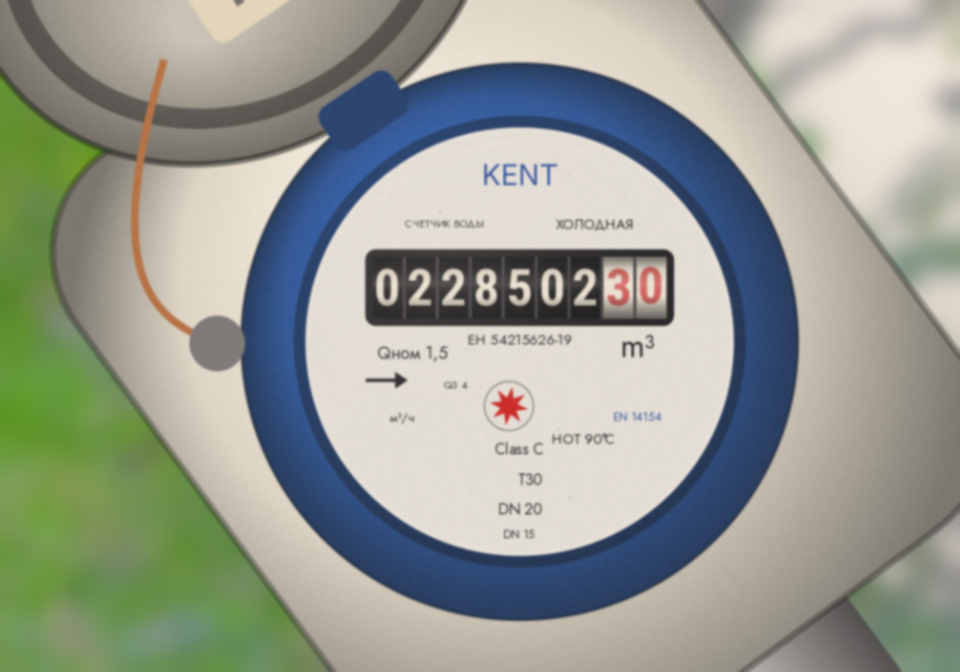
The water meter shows 228502.30,m³
